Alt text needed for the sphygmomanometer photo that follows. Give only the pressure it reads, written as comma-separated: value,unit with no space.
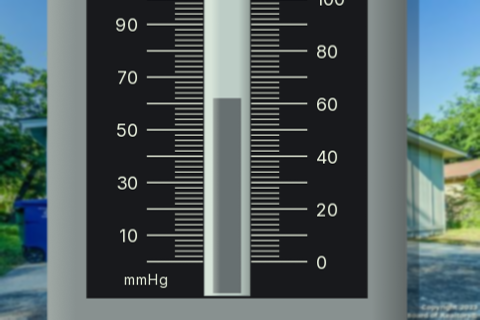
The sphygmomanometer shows 62,mmHg
